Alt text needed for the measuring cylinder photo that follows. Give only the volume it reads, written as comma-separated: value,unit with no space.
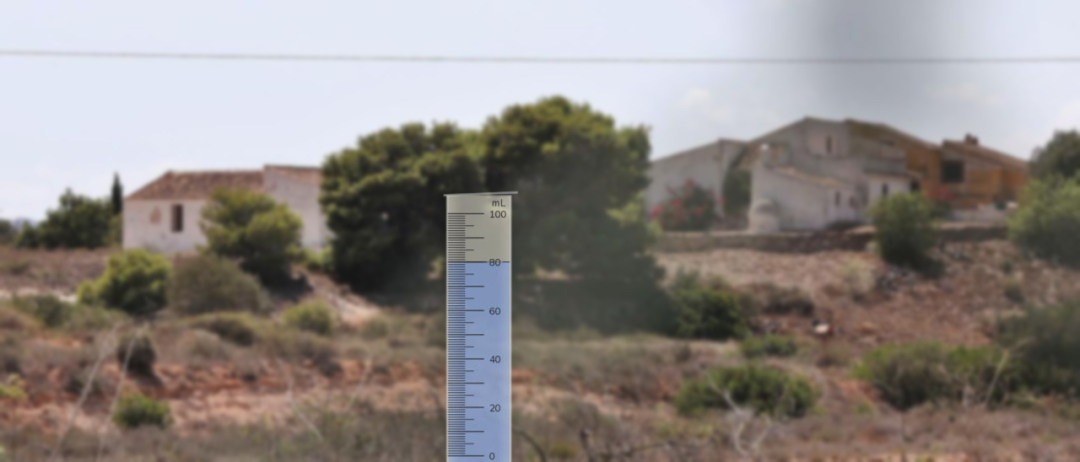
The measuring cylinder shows 80,mL
